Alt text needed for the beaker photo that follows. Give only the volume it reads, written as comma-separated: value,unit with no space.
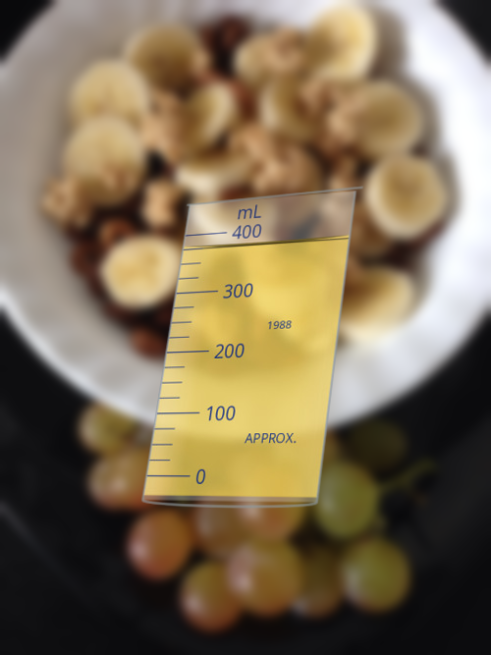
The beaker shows 375,mL
